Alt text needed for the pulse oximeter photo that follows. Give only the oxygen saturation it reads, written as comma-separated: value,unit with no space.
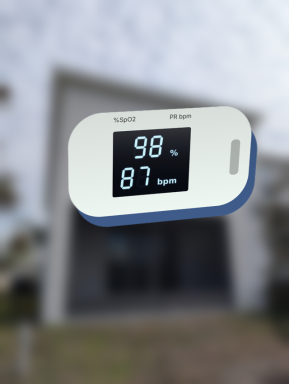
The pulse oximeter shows 98,%
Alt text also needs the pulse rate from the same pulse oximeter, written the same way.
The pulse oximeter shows 87,bpm
